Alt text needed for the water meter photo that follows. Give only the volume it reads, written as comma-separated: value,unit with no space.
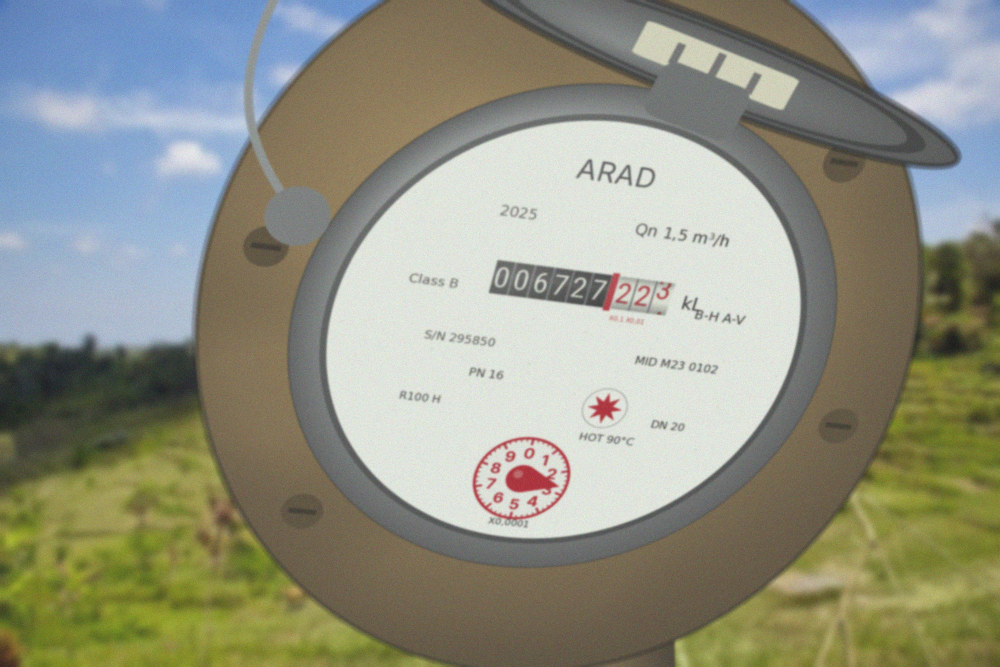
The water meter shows 6727.2232,kL
